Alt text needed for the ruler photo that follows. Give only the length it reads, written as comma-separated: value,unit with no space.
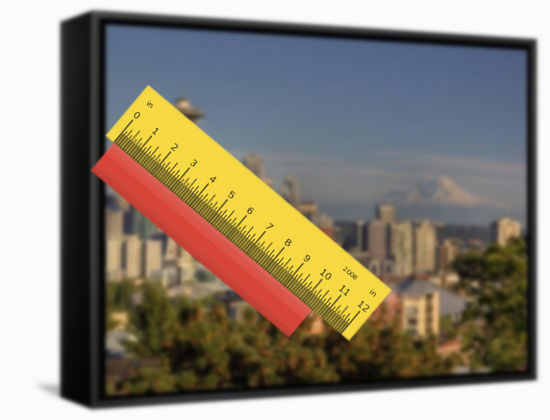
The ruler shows 10.5,in
